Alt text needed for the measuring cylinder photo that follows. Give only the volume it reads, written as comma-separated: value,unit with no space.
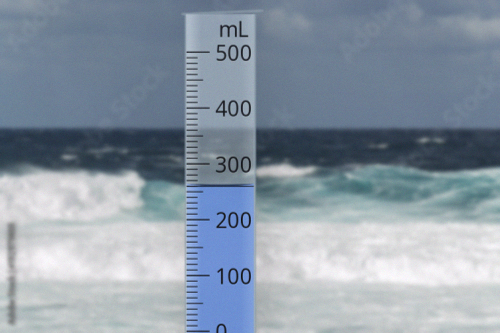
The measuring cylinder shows 260,mL
